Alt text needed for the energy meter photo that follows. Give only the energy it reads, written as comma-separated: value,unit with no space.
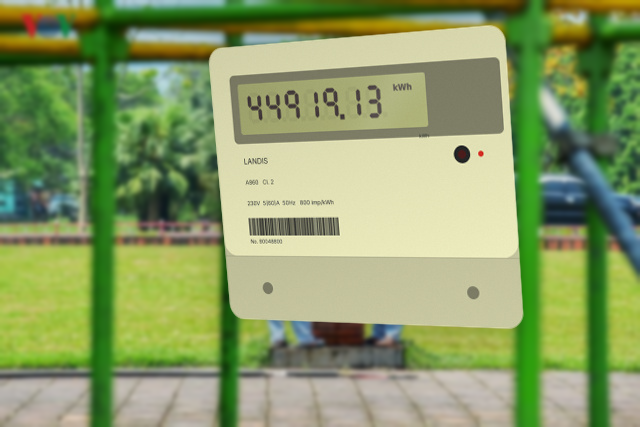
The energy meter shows 44919.13,kWh
